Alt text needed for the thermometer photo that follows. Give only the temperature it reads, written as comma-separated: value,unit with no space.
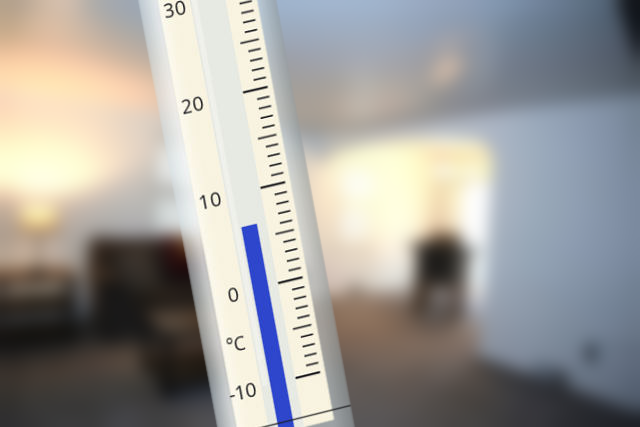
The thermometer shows 6.5,°C
